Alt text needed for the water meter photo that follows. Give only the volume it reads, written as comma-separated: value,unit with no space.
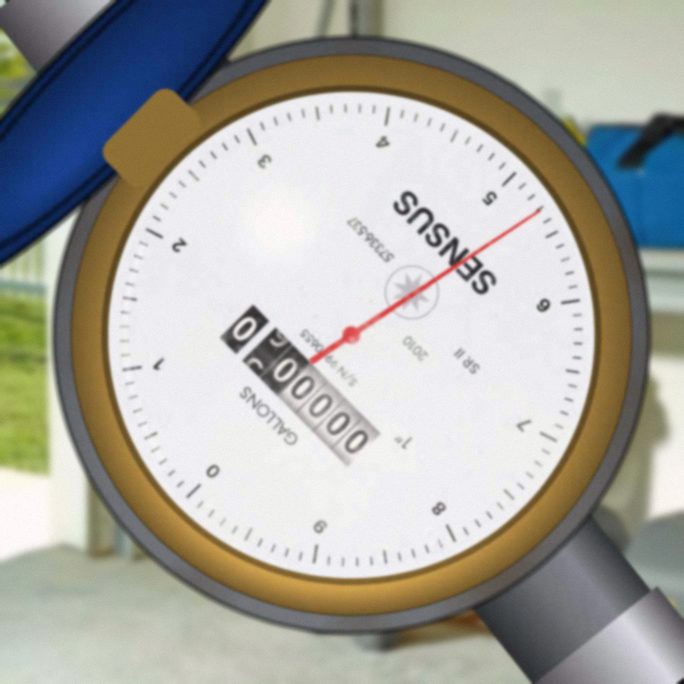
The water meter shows 55.3,gal
